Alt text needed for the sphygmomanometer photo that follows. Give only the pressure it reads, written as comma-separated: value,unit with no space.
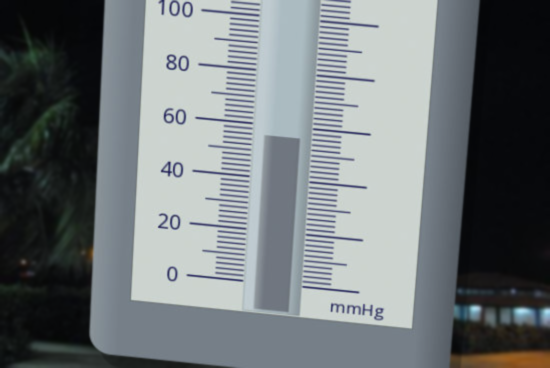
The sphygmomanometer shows 56,mmHg
